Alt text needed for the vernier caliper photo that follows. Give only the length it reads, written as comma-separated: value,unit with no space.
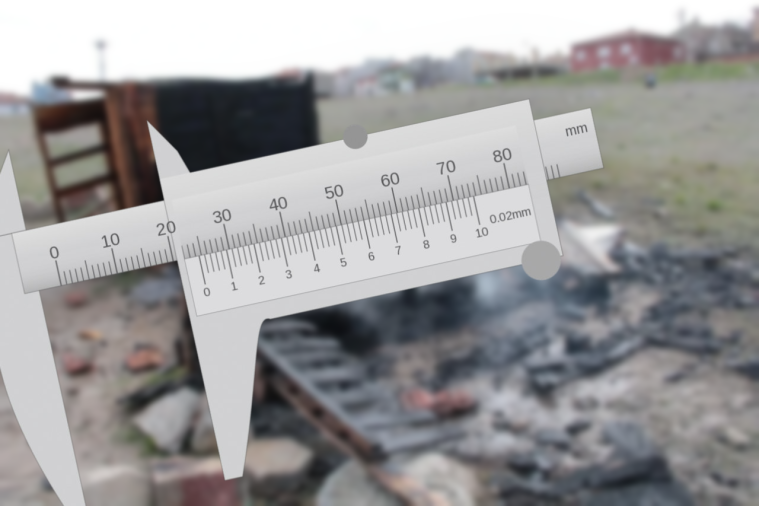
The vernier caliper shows 24.6,mm
